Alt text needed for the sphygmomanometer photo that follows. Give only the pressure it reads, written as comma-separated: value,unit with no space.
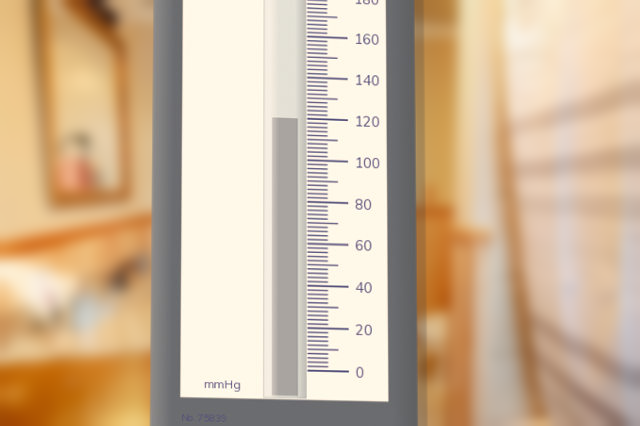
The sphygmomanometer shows 120,mmHg
